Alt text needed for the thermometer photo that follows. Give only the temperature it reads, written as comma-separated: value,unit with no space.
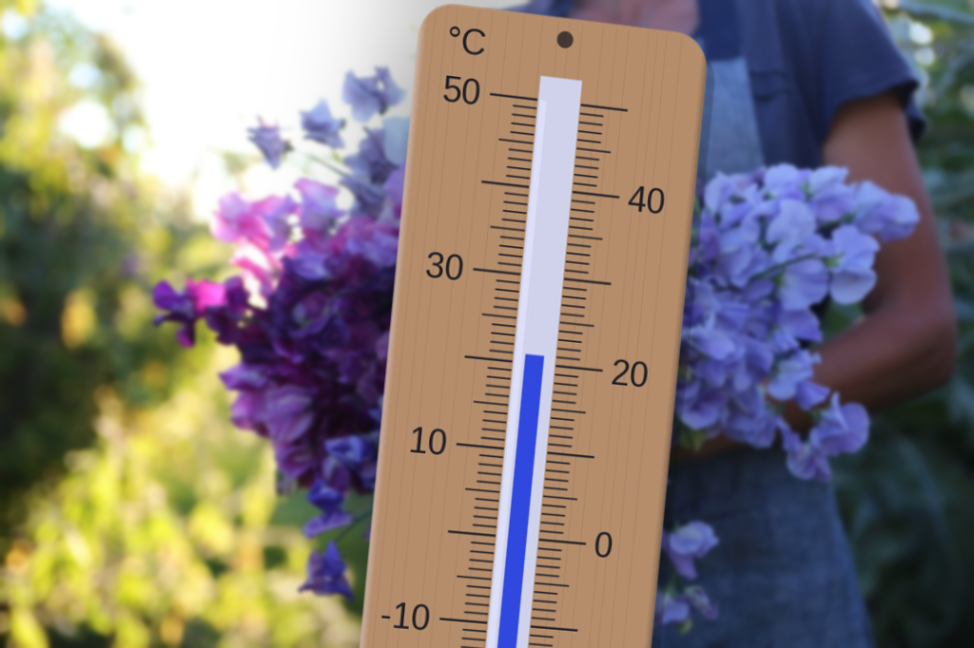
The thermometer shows 21,°C
